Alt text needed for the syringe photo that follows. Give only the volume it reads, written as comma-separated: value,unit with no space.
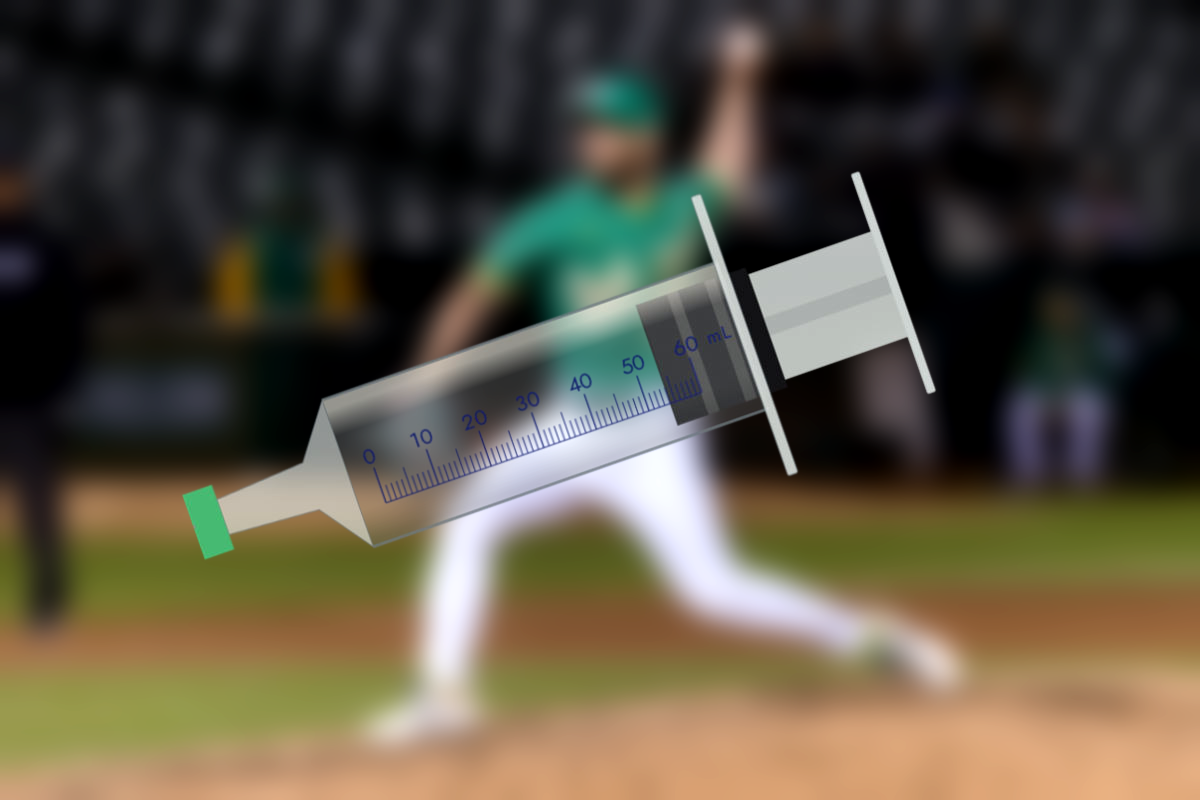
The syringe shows 54,mL
